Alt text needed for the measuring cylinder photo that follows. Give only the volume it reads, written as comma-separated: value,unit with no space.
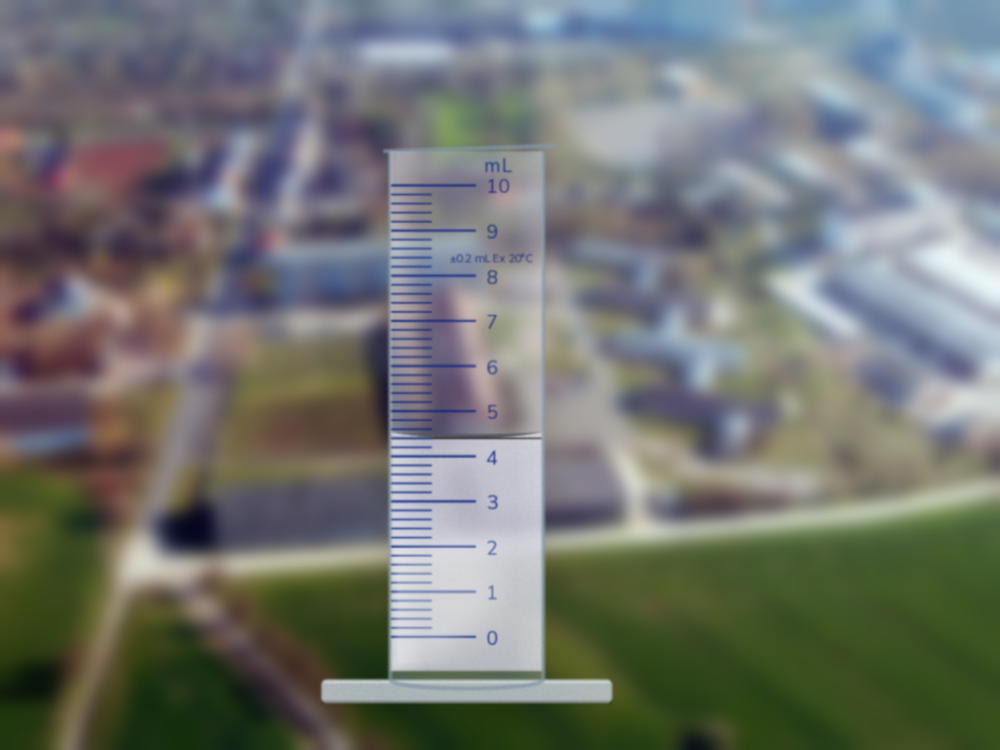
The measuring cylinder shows 4.4,mL
